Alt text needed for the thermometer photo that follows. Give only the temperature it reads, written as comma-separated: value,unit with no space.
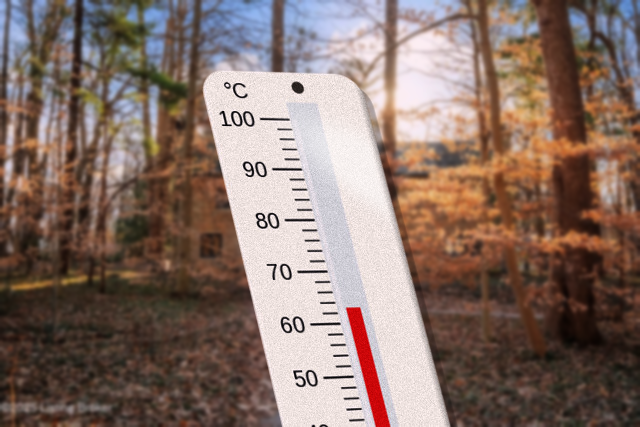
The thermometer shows 63,°C
